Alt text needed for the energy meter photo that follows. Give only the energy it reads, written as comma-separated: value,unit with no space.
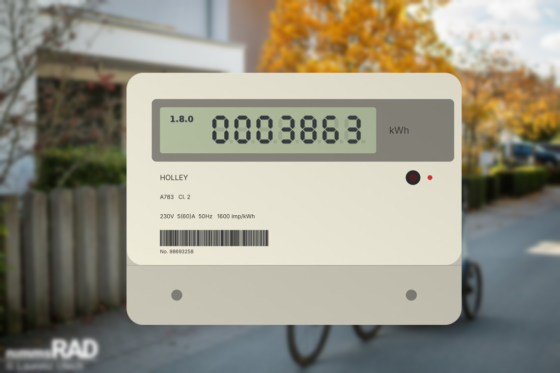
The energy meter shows 3863,kWh
